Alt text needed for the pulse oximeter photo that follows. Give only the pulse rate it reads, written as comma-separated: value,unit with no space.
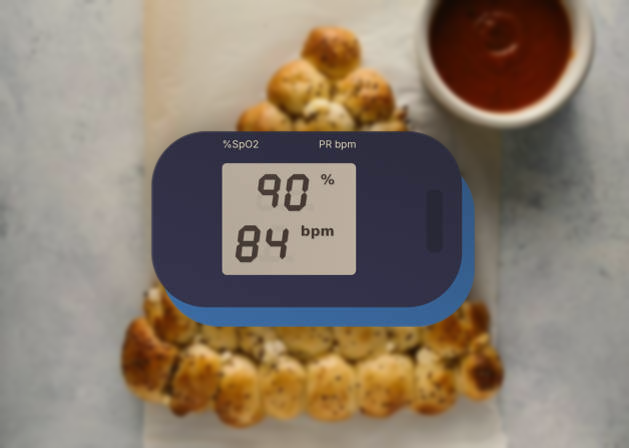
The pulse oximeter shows 84,bpm
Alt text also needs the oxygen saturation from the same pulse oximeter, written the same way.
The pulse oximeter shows 90,%
